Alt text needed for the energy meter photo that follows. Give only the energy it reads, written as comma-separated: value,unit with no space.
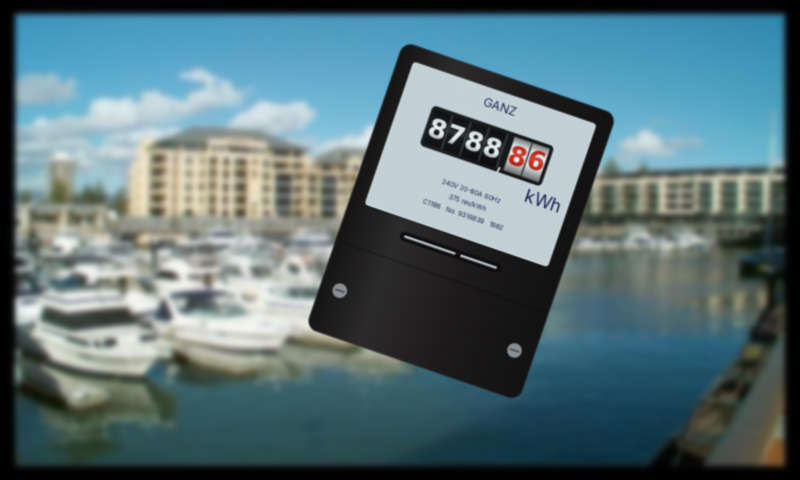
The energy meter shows 8788.86,kWh
